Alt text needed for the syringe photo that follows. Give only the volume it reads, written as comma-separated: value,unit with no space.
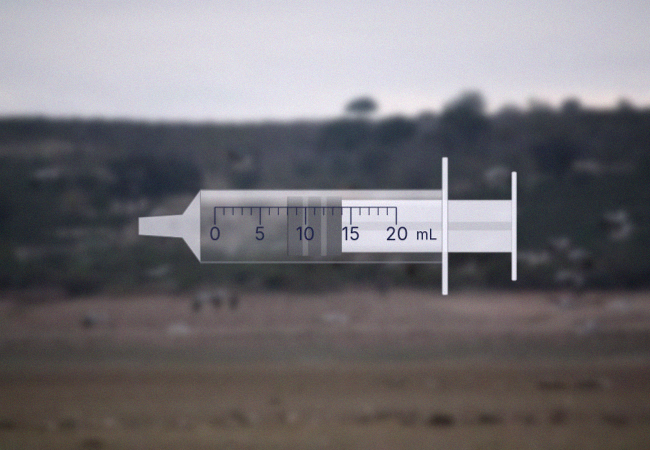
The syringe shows 8,mL
